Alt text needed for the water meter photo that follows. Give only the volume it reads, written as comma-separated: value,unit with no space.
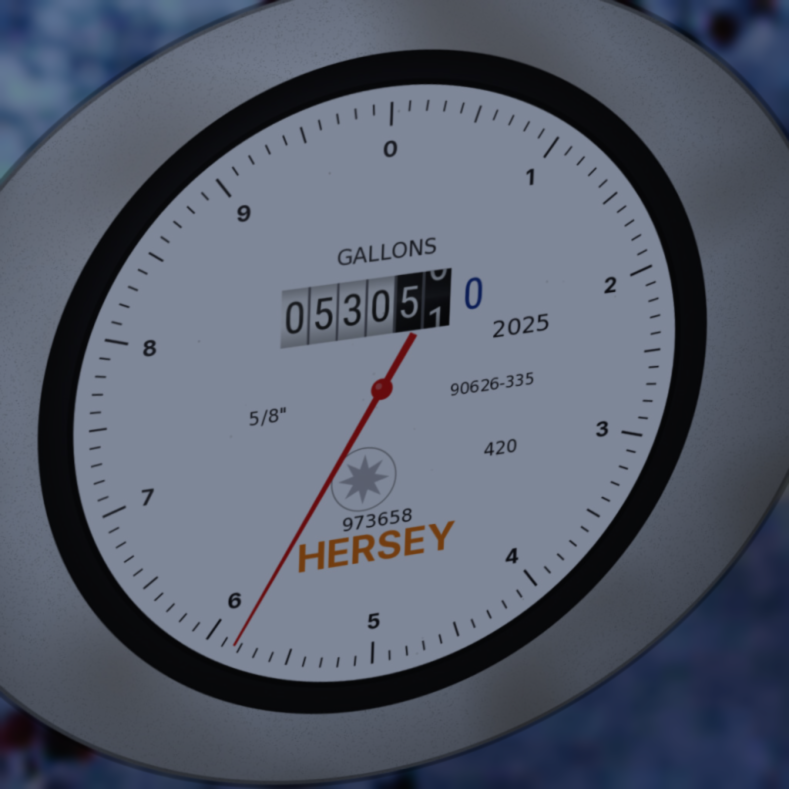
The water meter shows 530505.8,gal
